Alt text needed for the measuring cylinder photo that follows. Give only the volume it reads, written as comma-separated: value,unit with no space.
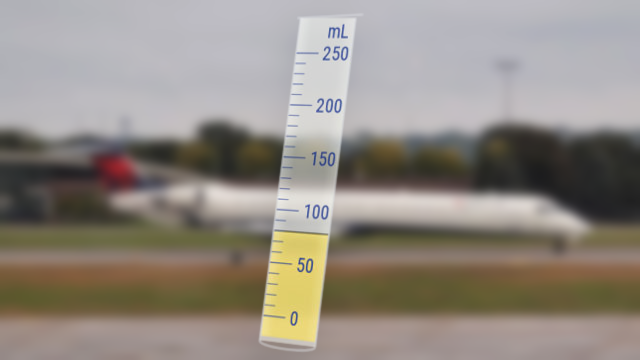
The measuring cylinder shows 80,mL
